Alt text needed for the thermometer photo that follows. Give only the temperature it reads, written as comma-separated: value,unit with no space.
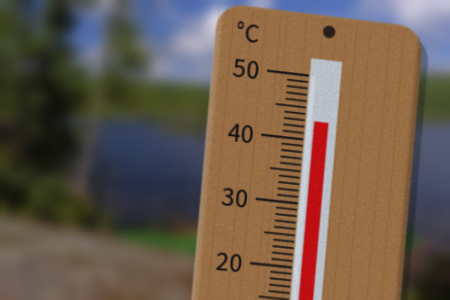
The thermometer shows 43,°C
